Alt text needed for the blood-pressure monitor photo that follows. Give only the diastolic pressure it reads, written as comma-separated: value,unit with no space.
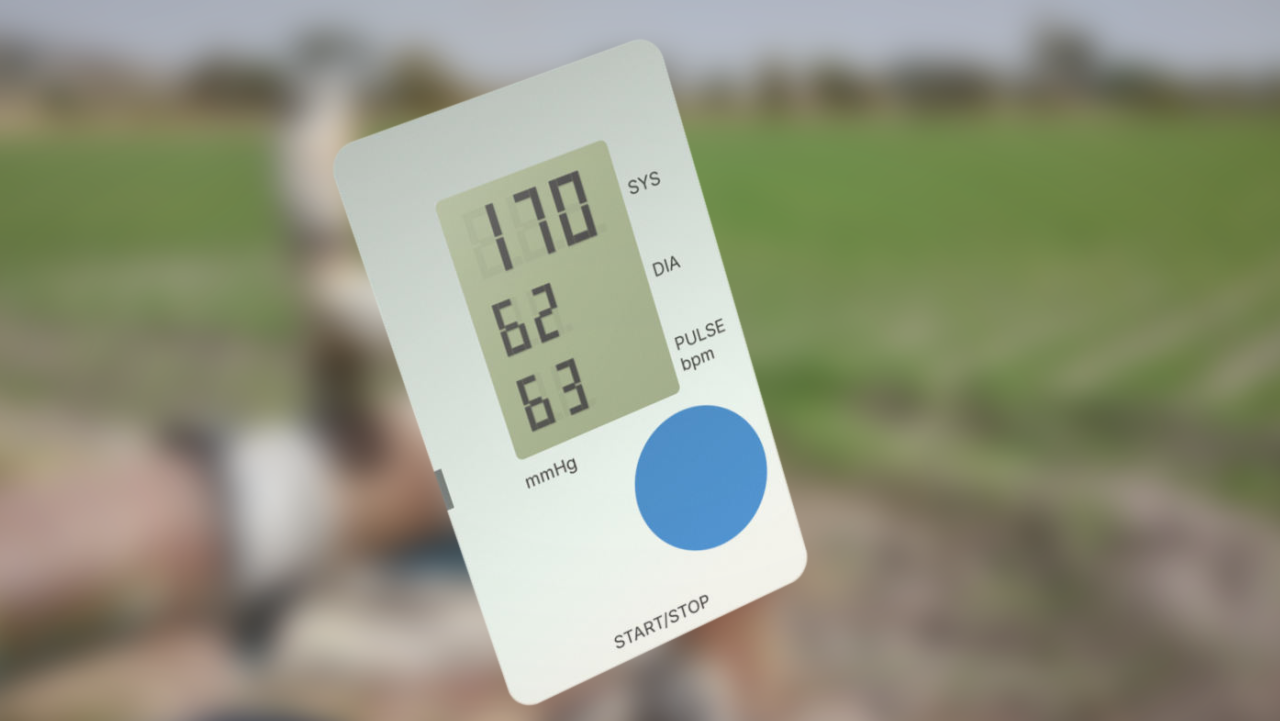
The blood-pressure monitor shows 62,mmHg
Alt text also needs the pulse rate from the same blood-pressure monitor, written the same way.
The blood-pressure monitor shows 63,bpm
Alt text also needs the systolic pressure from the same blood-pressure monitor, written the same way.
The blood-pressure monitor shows 170,mmHg
